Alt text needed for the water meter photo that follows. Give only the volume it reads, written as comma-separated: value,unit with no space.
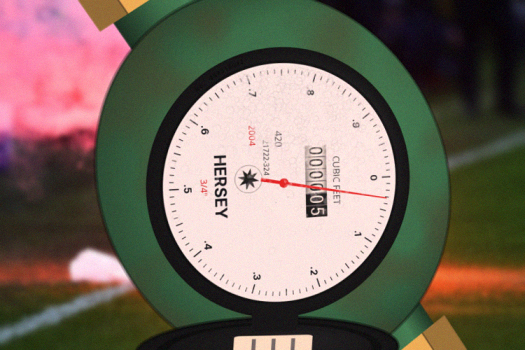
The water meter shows 5.03,ft³
